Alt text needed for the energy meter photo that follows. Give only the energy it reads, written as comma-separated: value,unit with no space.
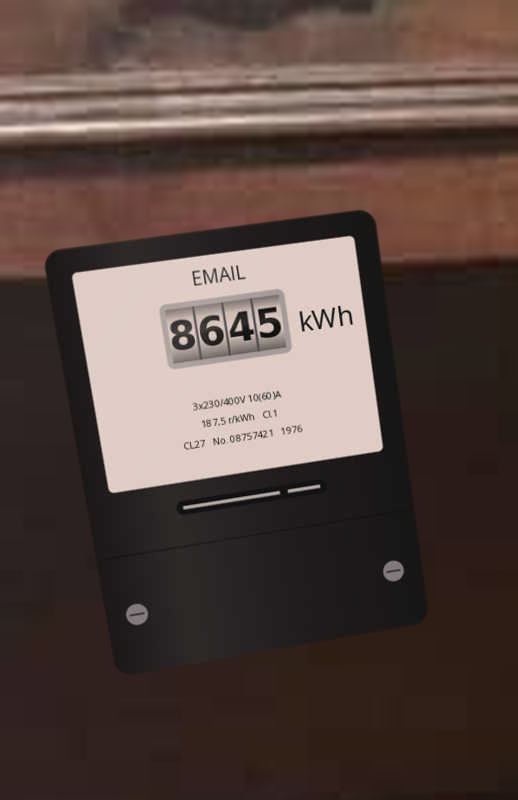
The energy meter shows 8645,kWh
